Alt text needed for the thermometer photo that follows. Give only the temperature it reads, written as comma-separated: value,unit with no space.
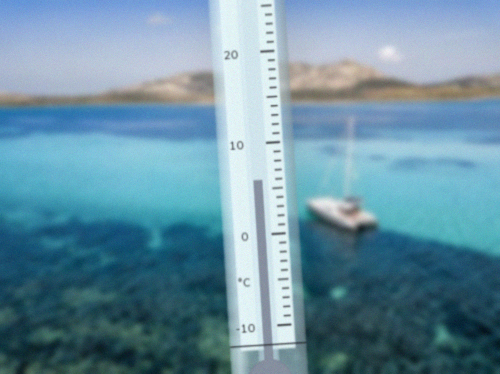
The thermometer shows 6,°C
